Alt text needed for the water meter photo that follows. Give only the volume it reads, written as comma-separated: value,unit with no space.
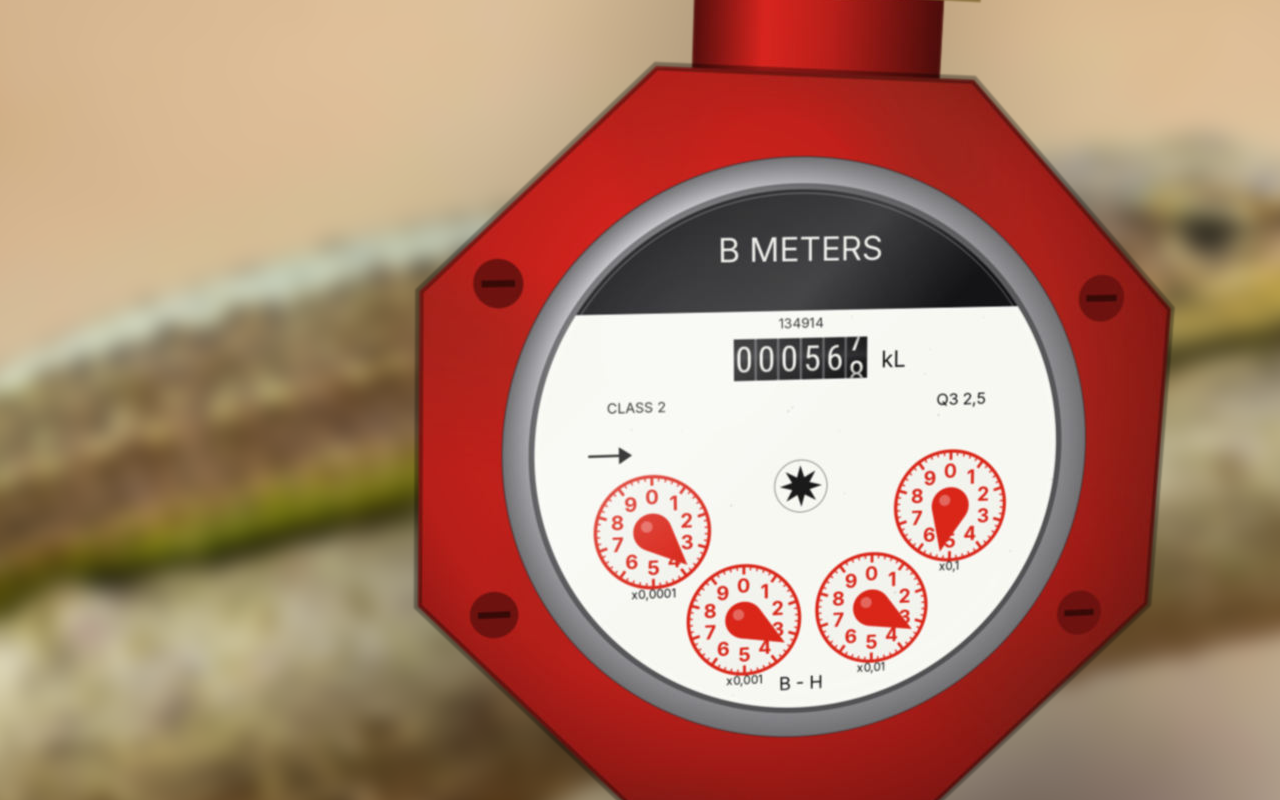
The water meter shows 567.5333,kL
